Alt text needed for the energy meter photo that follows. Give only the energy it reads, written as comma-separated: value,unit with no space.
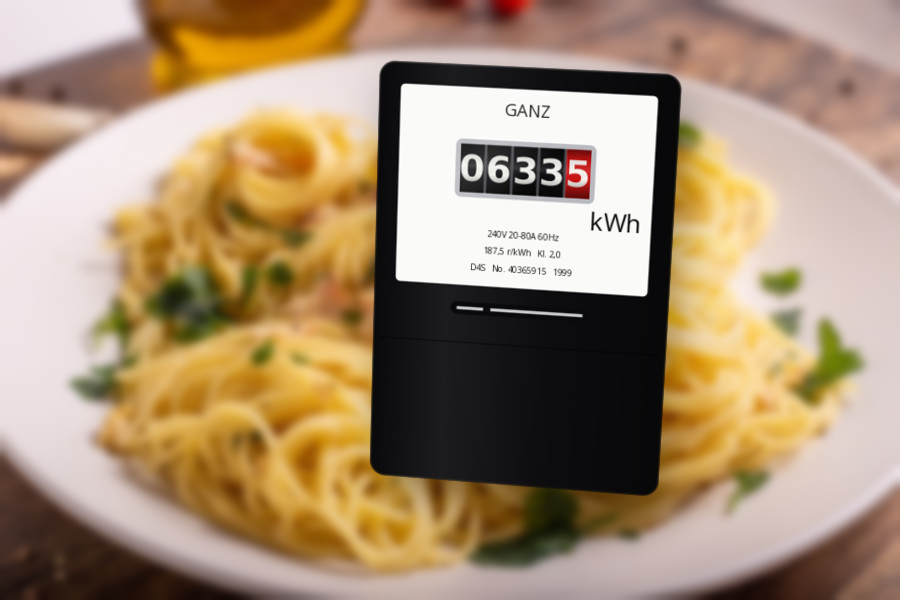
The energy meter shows 633.5,kWh
